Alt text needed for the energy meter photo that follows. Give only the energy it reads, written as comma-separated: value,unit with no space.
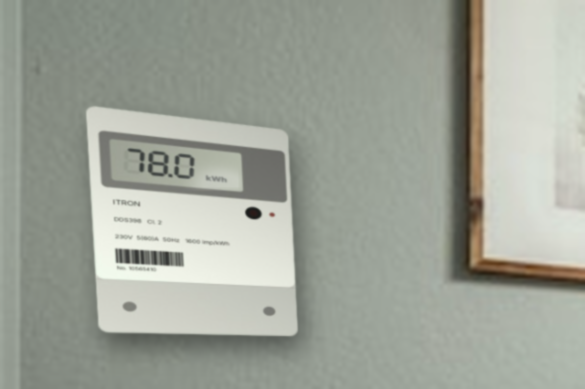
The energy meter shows 78.0,kWh
